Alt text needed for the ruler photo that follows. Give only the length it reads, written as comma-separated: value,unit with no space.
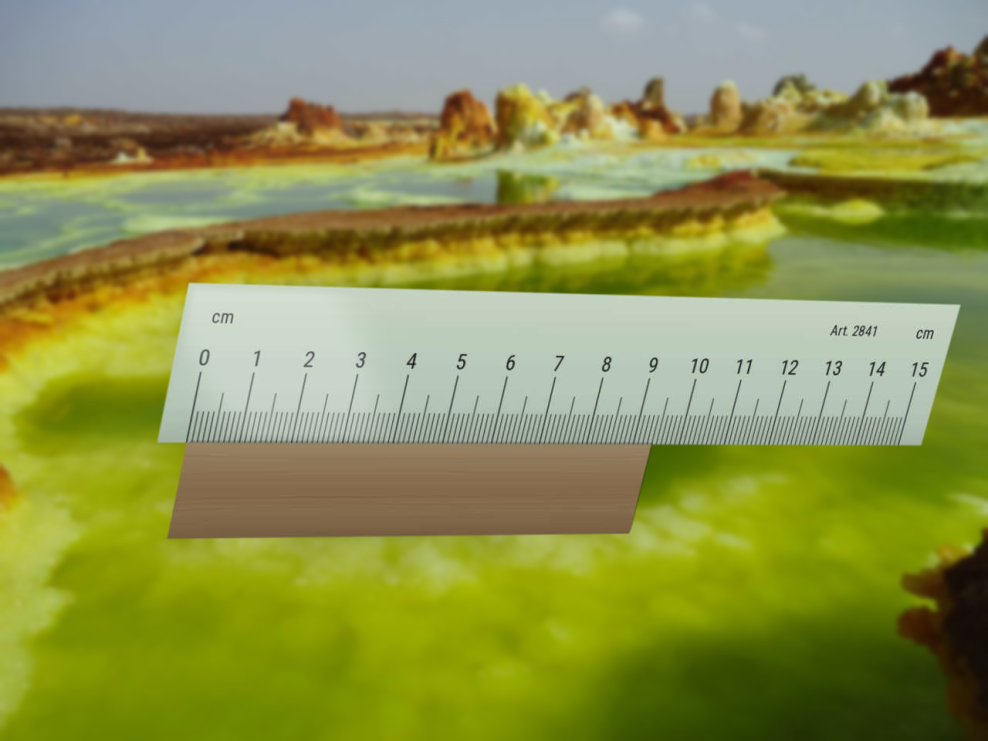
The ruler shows 9.4,cm
